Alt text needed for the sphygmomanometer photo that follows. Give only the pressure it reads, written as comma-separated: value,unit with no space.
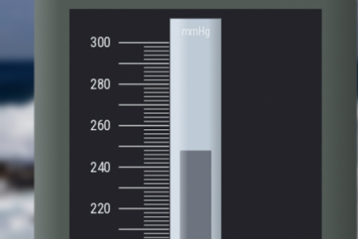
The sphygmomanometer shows 248,mmHg
